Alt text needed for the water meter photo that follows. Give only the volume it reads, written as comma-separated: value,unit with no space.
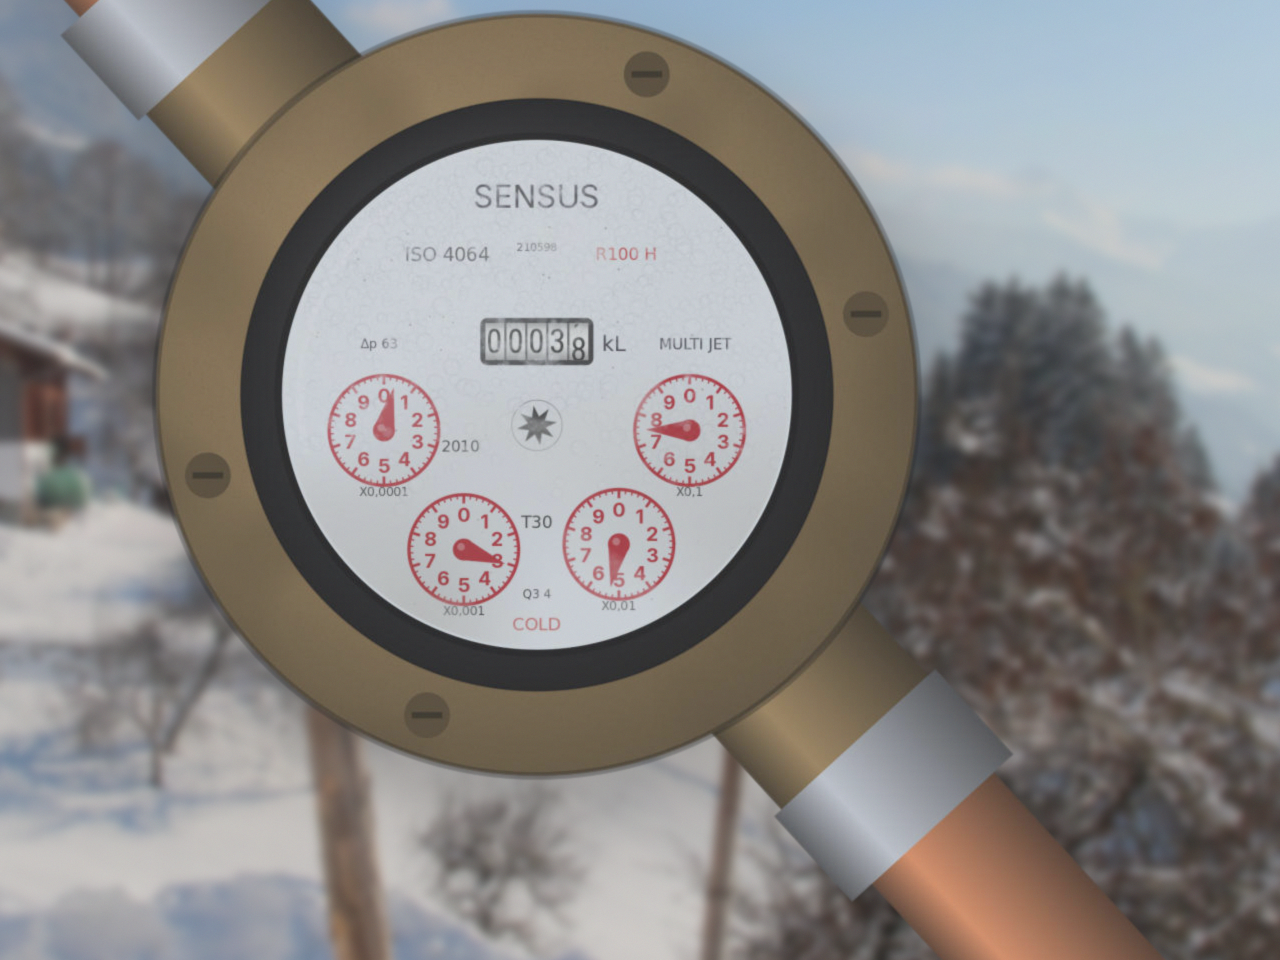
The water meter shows 37.7530,kL
